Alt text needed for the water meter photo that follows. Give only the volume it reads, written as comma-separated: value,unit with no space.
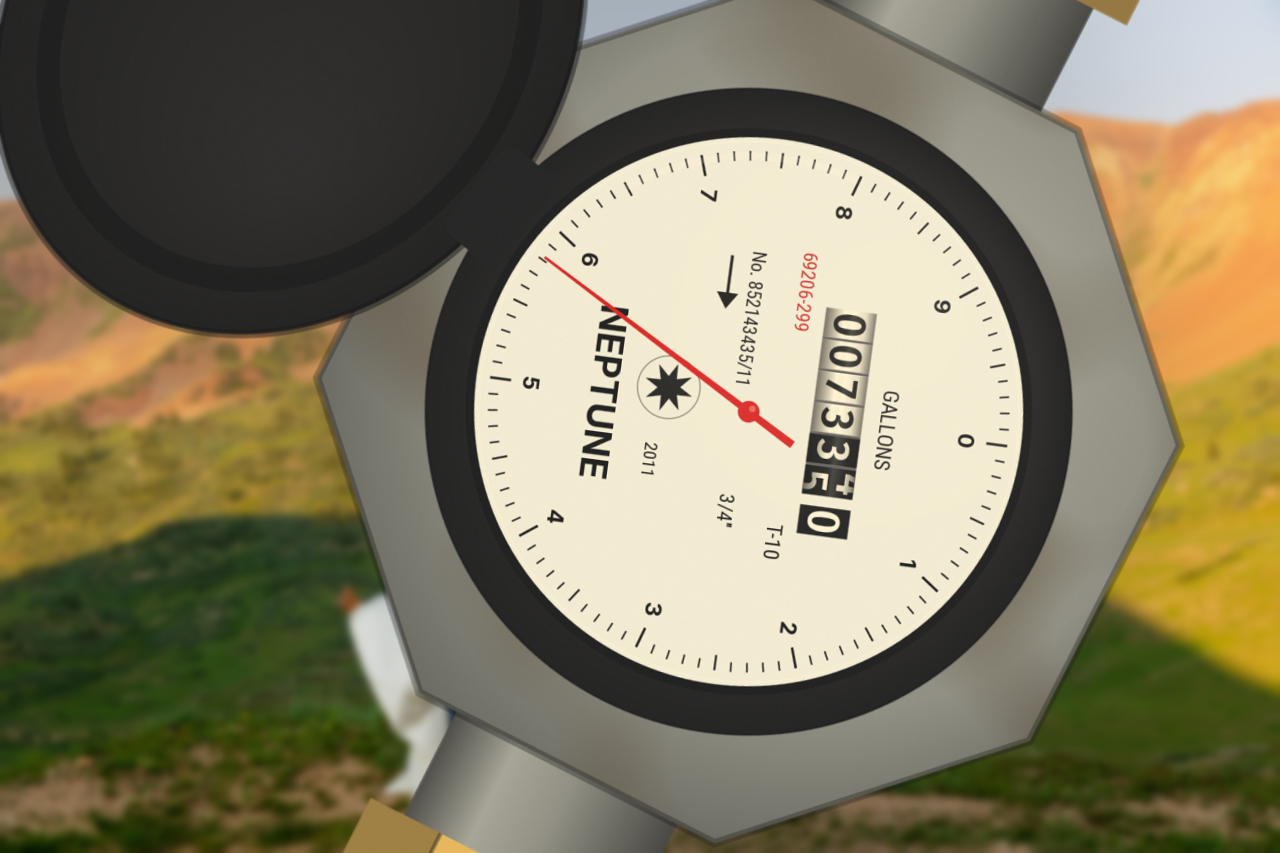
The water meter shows 73345.8,gal
